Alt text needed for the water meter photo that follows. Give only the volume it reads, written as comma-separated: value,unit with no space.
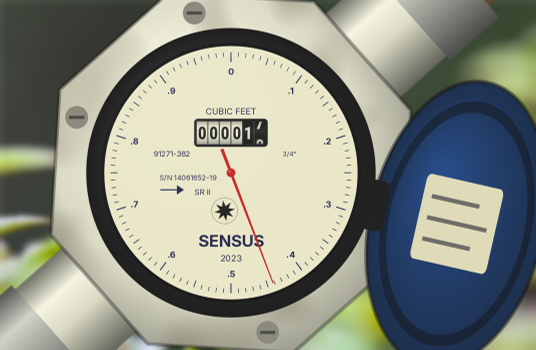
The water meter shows 17.44,ft³
